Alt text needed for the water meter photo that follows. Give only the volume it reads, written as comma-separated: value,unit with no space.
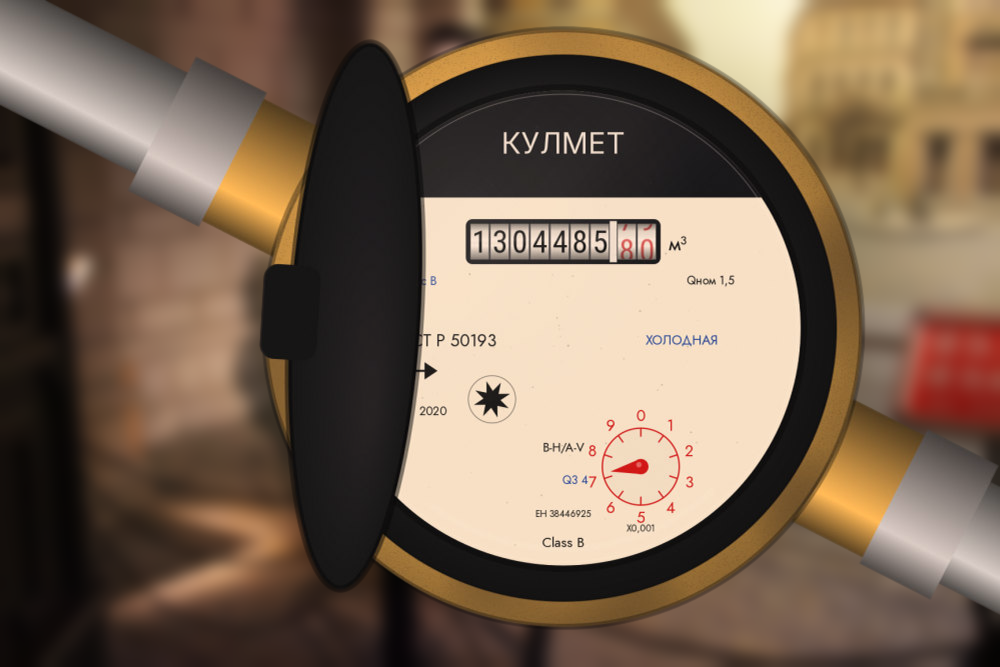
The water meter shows 1304485.797,m³
